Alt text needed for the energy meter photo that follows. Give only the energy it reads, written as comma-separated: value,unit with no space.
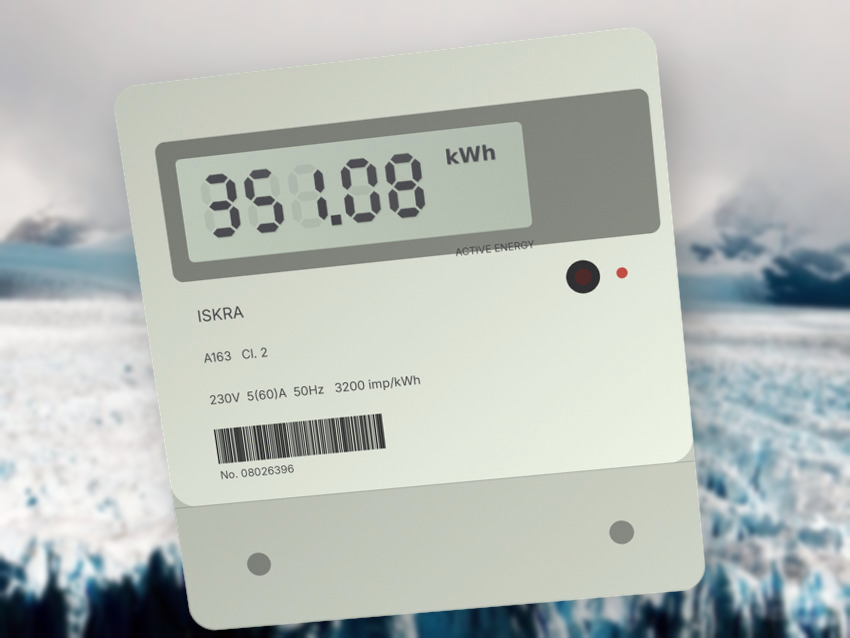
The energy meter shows 351.08,kWh
